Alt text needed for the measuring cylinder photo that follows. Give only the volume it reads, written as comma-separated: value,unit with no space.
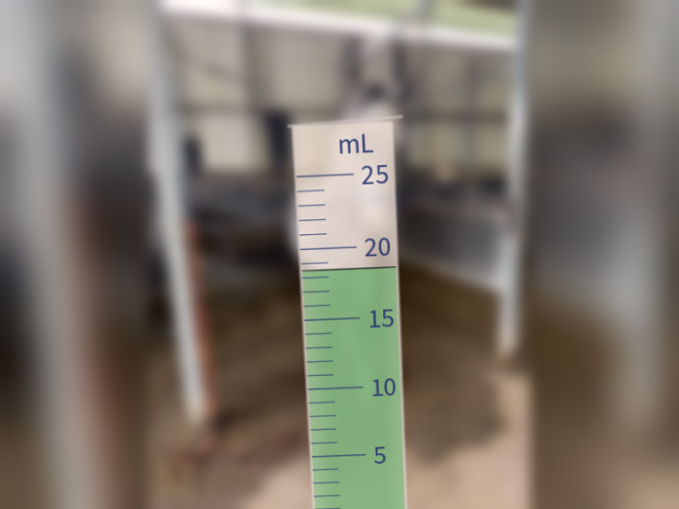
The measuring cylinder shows 18.5,mL
